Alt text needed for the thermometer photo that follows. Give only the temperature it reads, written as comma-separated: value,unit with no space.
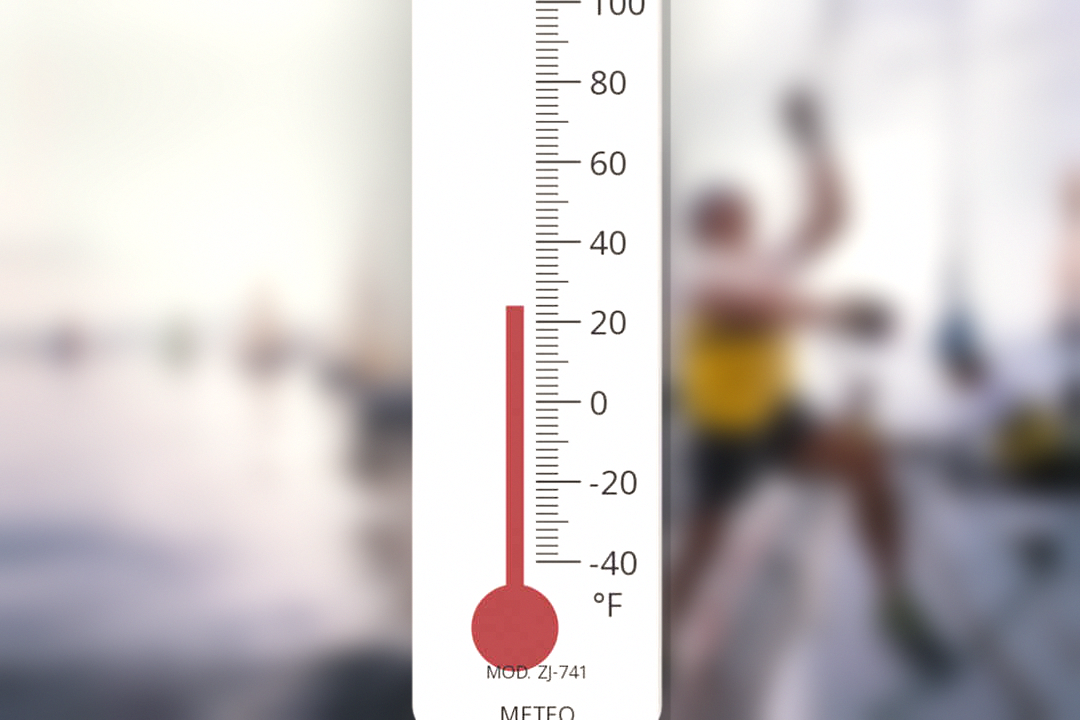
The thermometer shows 24,°F
